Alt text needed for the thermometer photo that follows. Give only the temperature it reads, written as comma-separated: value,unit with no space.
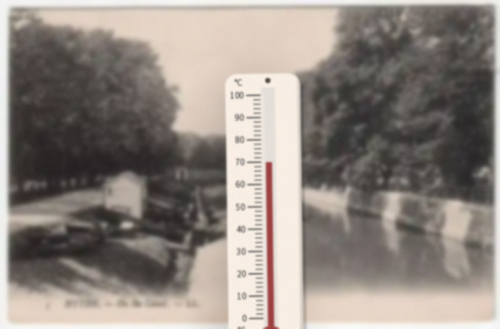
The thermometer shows 70,°C
